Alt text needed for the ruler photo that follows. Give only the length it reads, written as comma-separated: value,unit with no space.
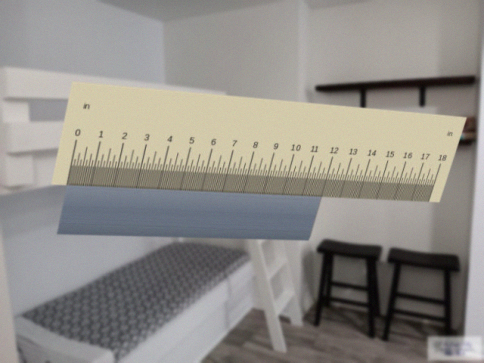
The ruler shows 12,in
